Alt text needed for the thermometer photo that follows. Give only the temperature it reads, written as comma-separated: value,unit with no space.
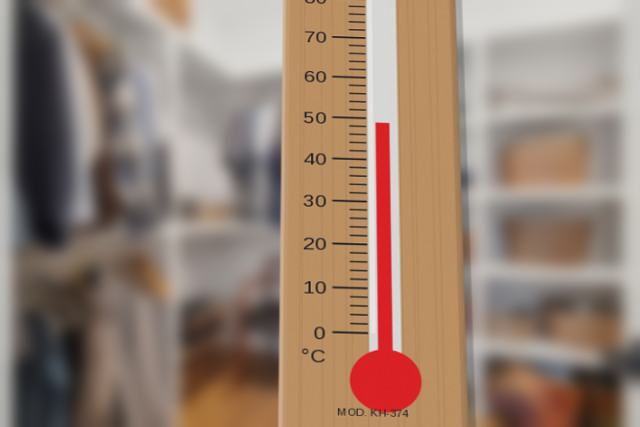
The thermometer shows 49,°C
